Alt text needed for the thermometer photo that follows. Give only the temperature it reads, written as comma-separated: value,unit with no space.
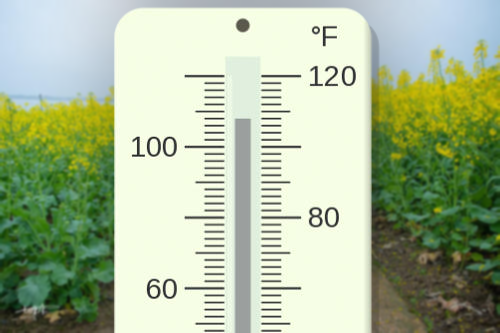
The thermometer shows 108,°F
